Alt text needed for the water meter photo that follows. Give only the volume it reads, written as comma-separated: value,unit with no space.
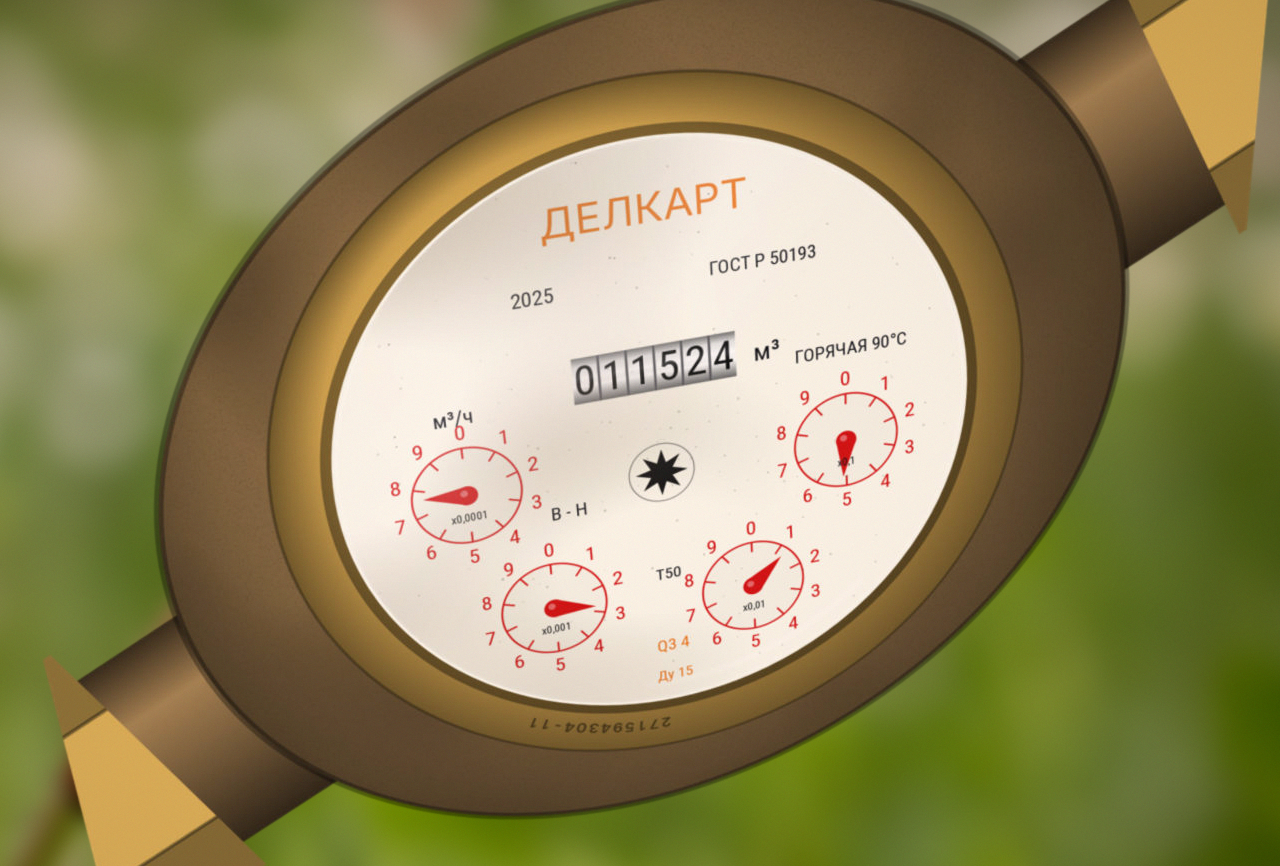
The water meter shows 11524.5127,m³
